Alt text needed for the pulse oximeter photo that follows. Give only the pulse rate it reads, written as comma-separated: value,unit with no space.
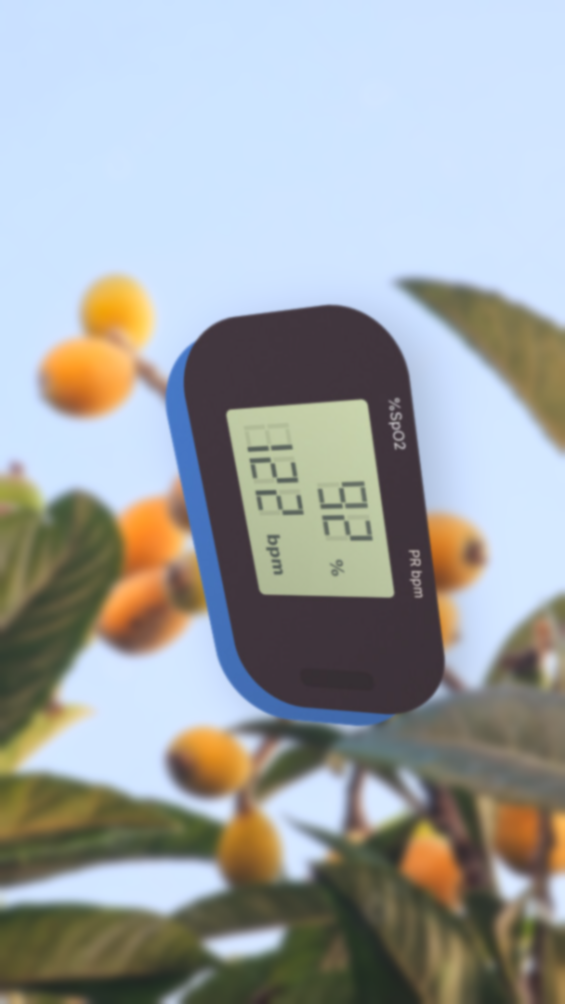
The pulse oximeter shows 122,bpm
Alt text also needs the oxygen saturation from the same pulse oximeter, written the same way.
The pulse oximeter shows 92,%
